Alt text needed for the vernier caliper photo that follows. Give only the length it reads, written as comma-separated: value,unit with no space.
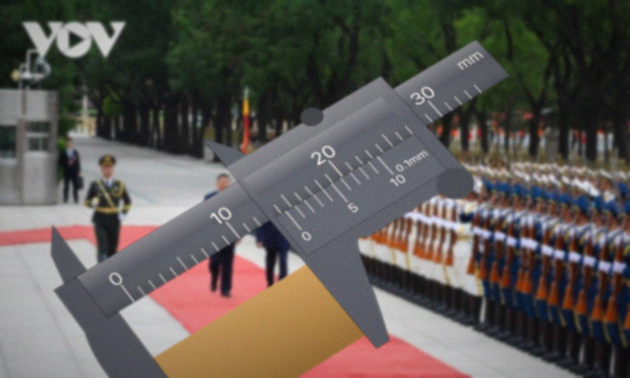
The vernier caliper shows 14.4,mm
